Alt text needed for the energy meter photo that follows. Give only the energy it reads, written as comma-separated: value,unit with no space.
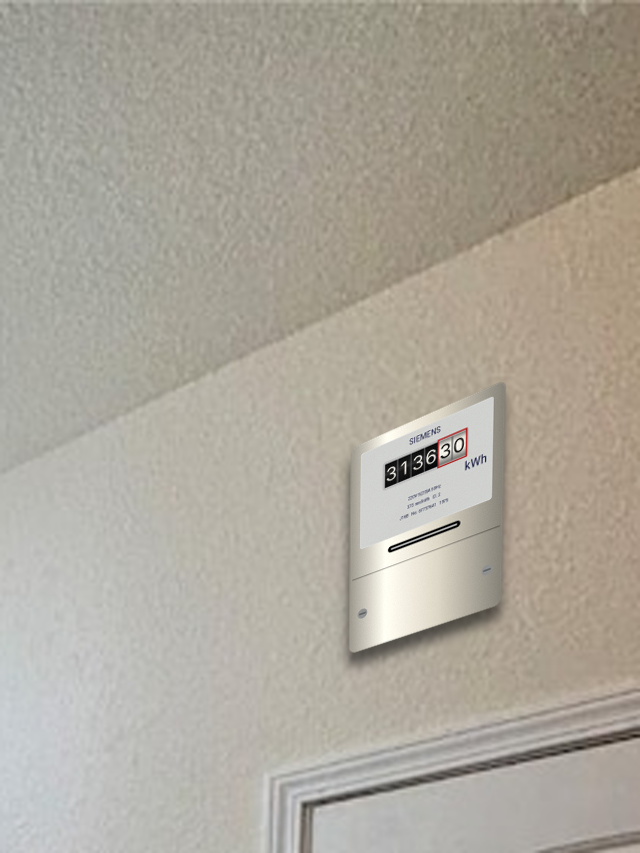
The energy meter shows 3136.30,kWh
